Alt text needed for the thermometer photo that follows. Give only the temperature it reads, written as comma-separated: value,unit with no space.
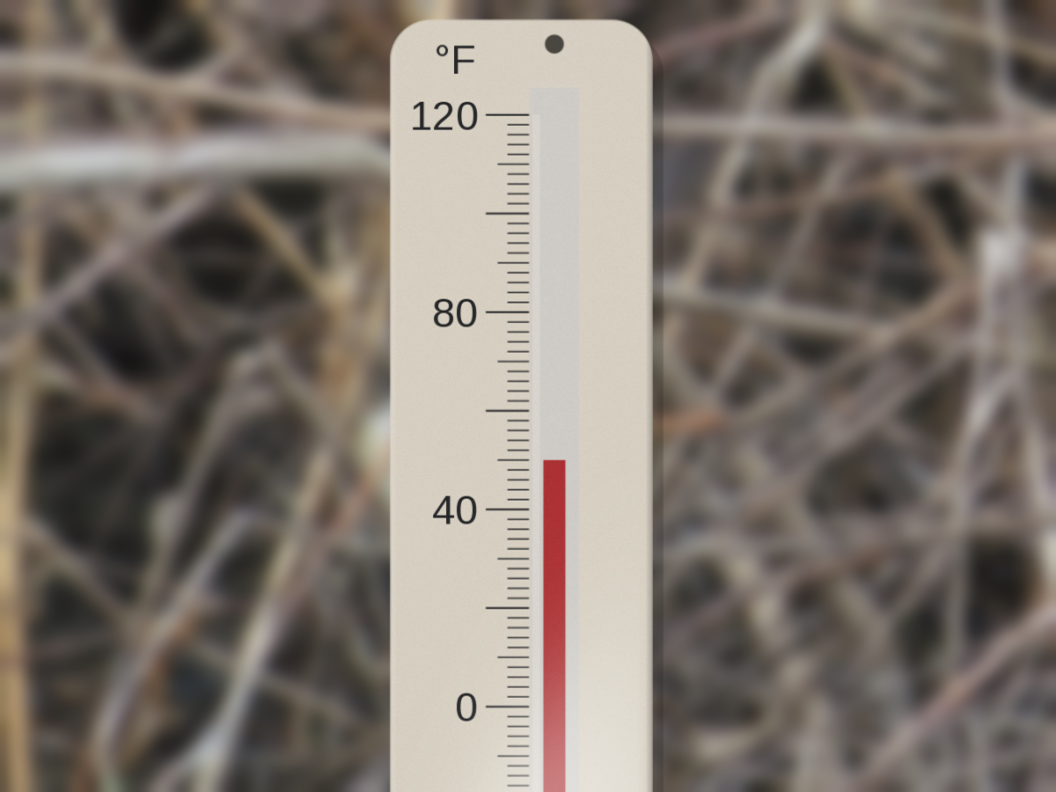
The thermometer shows 50,°F
